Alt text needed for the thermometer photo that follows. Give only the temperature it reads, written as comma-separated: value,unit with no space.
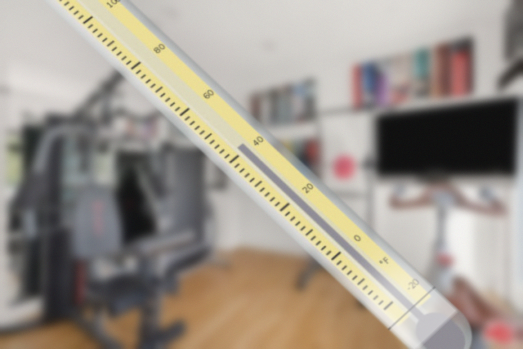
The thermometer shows 42,°F
